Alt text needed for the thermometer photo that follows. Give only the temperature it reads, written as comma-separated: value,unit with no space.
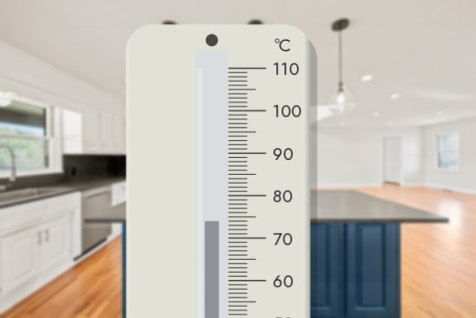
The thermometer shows 74,°C
